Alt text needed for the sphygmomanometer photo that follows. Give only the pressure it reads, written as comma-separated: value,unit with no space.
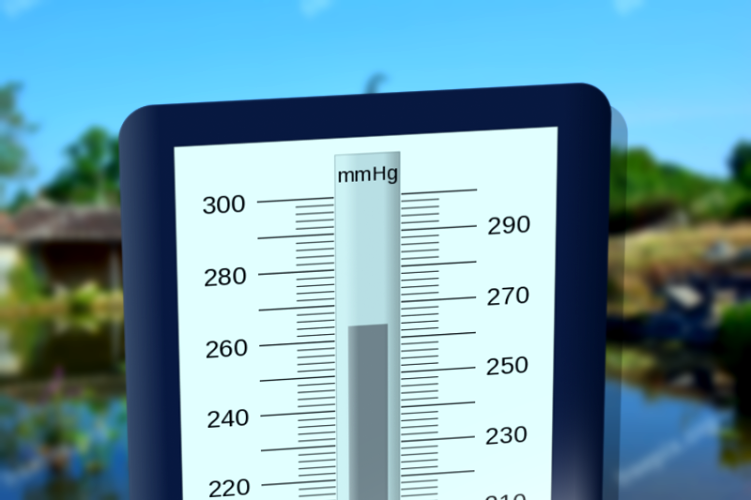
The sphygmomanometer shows 264,mmHg
